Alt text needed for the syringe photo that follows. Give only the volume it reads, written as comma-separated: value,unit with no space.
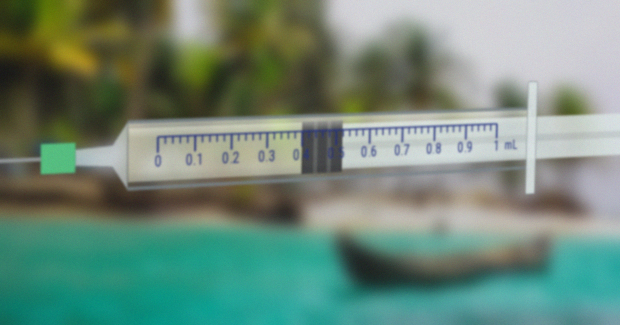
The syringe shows 0.4,mL
